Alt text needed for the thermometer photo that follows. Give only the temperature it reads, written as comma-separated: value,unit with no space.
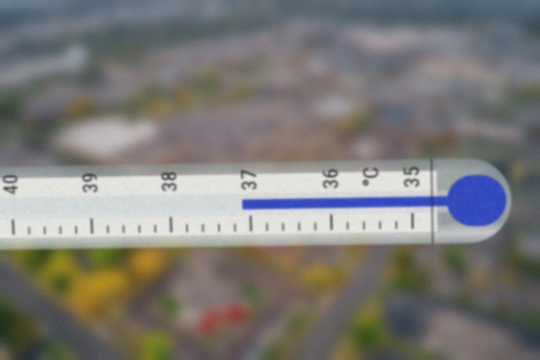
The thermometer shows 37.1,°C
